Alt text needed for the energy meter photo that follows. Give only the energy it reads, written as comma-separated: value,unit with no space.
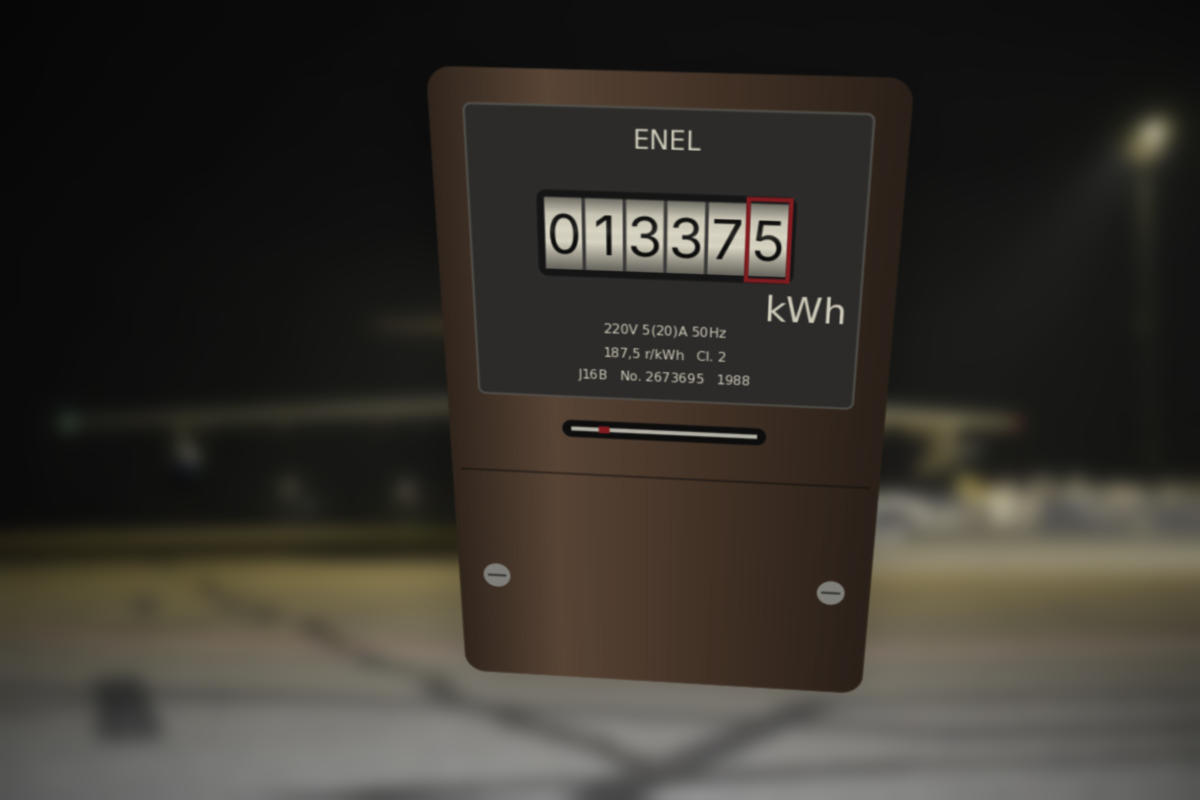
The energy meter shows 1337.5,kWh
